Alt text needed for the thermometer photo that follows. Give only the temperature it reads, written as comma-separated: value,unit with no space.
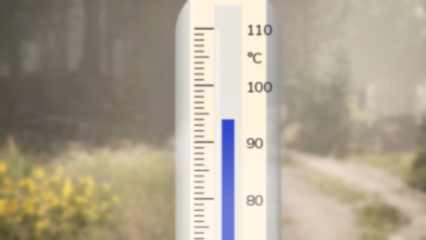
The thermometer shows 94,°C
